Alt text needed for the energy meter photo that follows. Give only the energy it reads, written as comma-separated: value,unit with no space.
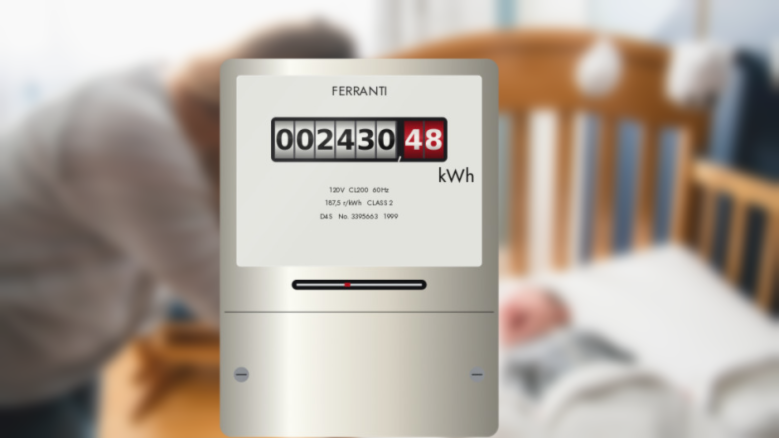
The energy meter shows 2430.48,kWh
